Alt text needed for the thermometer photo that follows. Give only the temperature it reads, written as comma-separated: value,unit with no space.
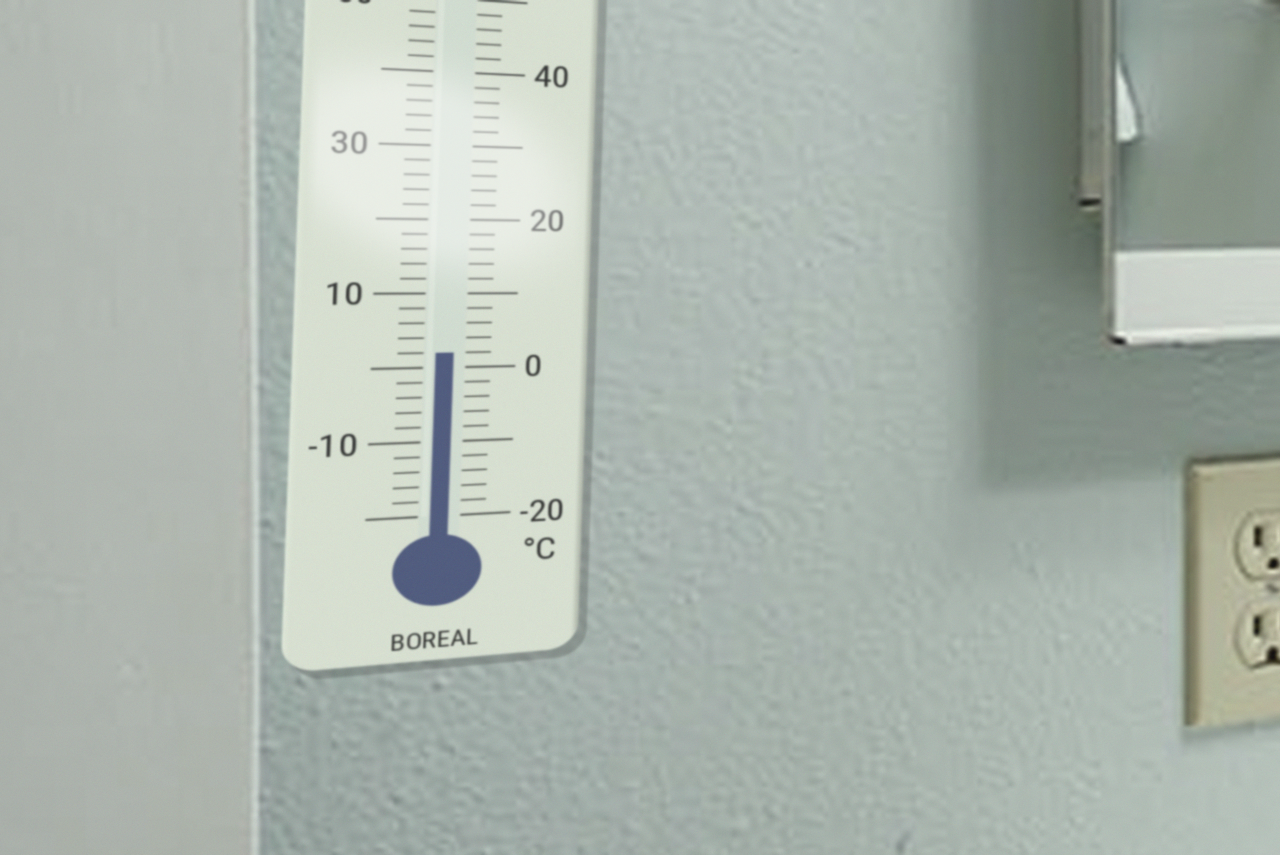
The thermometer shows 2,°C
